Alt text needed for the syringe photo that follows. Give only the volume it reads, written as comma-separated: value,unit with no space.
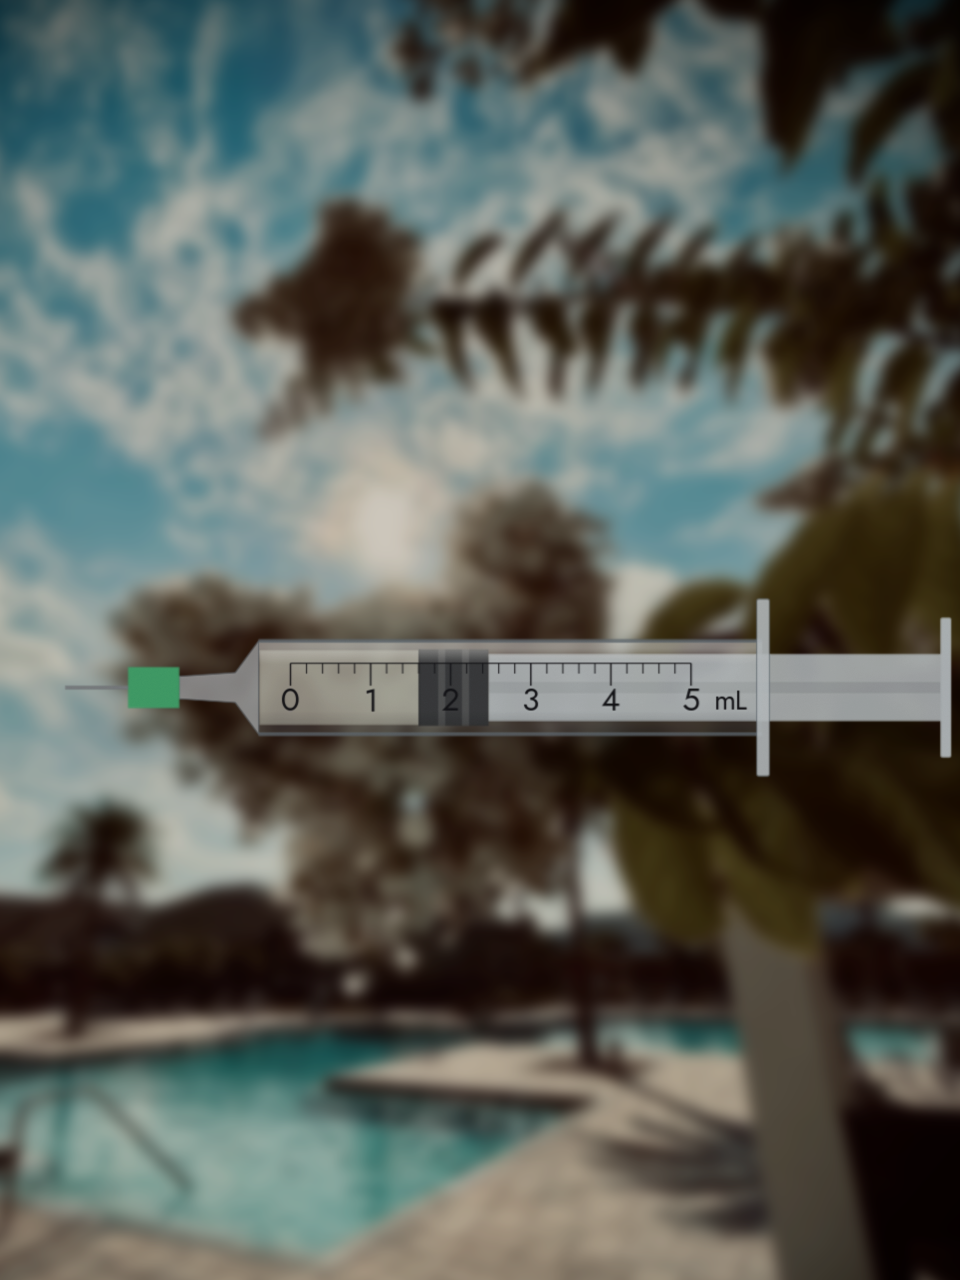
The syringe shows 1.6,mL
